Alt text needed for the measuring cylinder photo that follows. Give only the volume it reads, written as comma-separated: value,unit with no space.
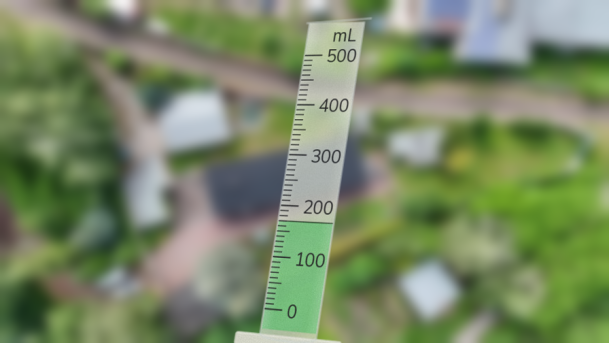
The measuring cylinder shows 170,mL
